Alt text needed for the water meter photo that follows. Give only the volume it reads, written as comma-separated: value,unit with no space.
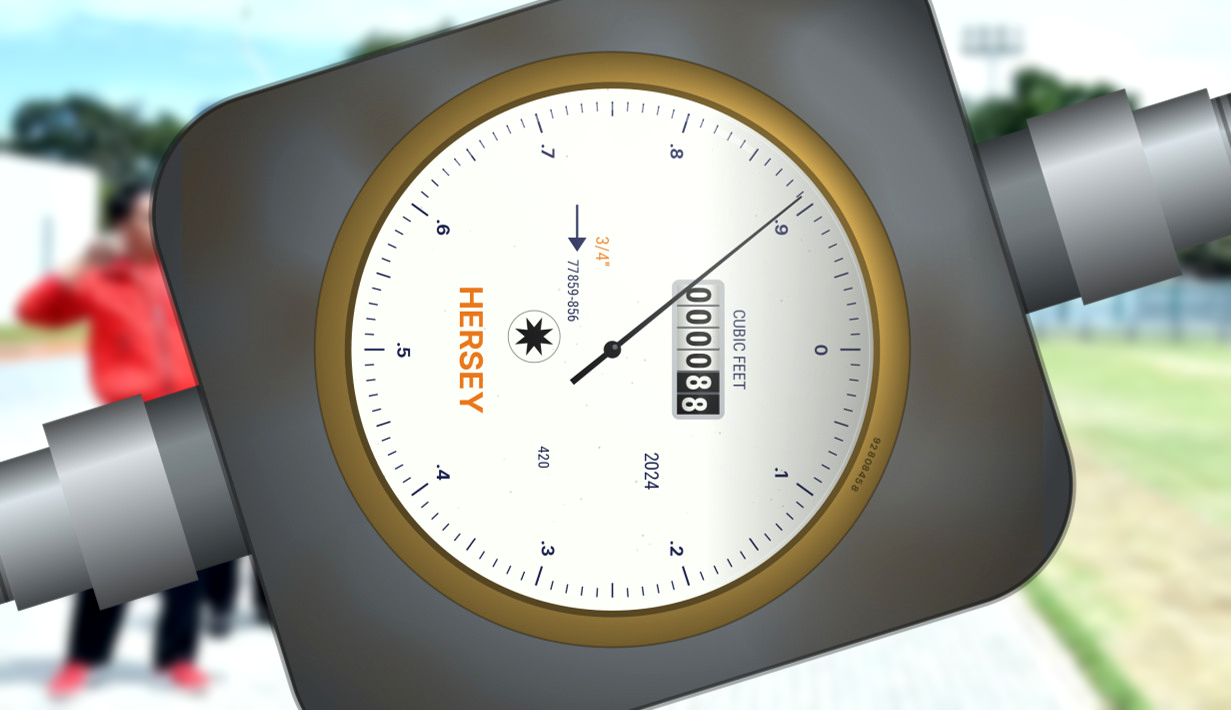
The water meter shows 87.89,ft³
